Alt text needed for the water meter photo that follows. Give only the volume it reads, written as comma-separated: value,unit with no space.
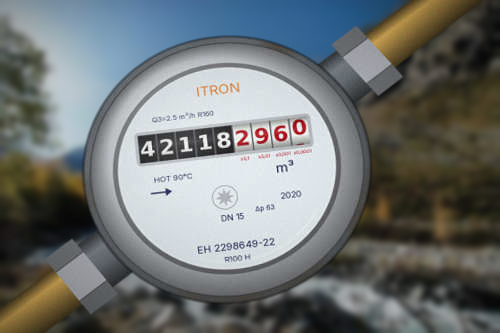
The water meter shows 42118.2960,m³
